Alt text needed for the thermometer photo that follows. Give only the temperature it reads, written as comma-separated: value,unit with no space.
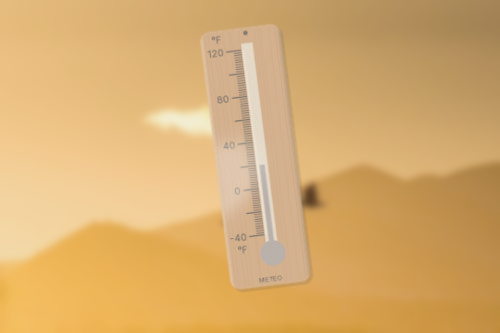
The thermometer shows 20,°F
